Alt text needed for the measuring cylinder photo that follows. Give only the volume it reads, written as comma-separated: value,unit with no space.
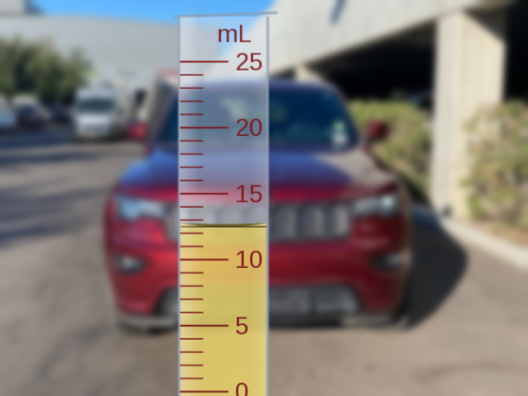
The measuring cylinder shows 12.5,mL
